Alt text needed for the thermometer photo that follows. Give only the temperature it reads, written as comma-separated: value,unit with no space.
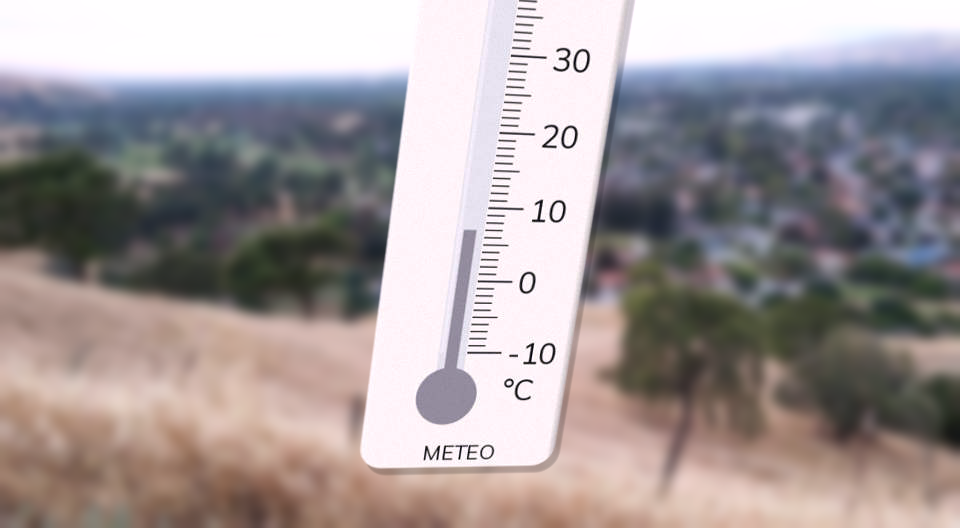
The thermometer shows 7,°C
